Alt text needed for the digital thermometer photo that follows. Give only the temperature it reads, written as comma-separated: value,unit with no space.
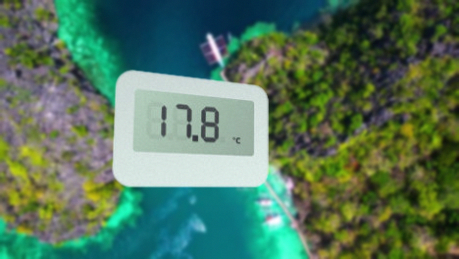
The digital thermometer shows 17.8,°C
